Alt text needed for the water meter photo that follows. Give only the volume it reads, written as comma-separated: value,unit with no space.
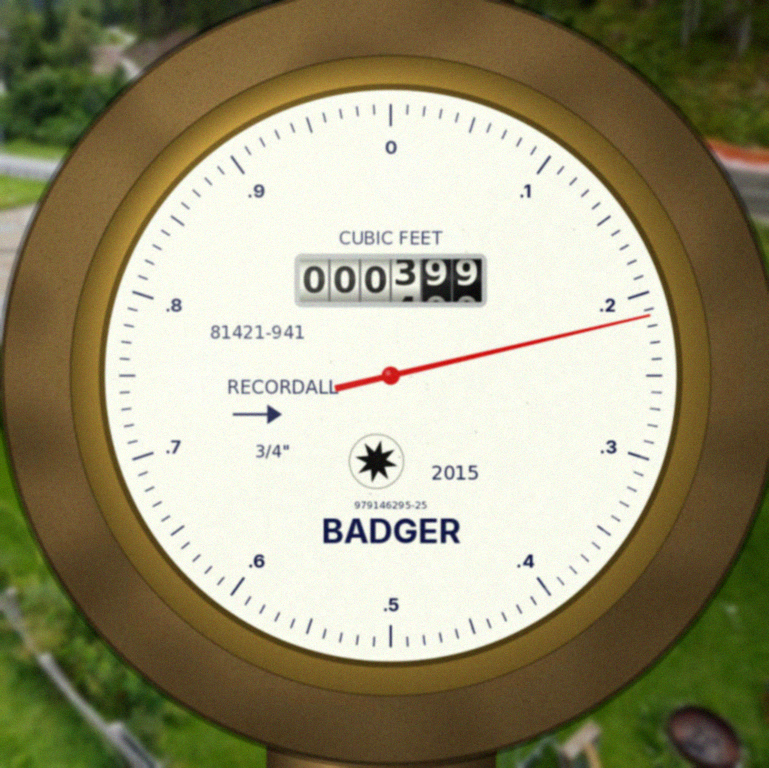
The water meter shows 399.21,ft³
